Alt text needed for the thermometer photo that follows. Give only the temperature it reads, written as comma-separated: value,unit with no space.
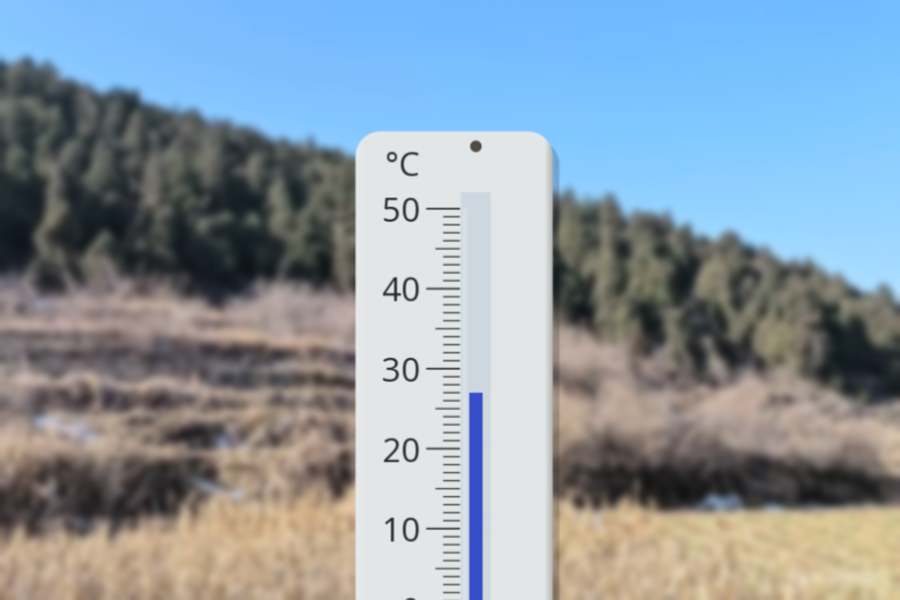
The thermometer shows 27,°C
